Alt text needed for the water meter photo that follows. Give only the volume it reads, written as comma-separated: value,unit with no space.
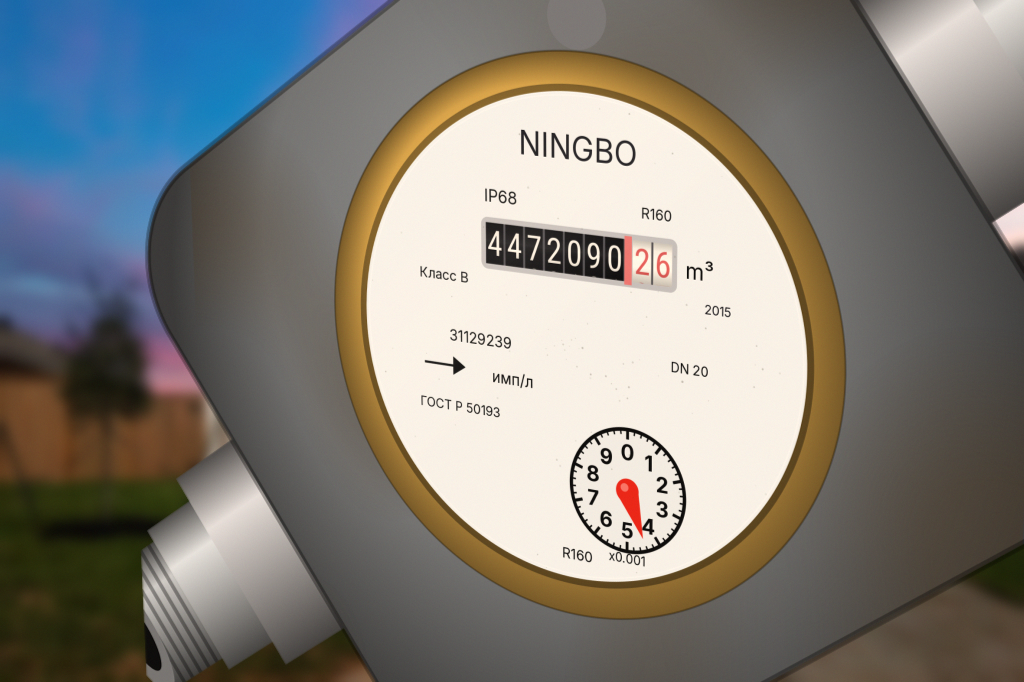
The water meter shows 4472090.264,m³
